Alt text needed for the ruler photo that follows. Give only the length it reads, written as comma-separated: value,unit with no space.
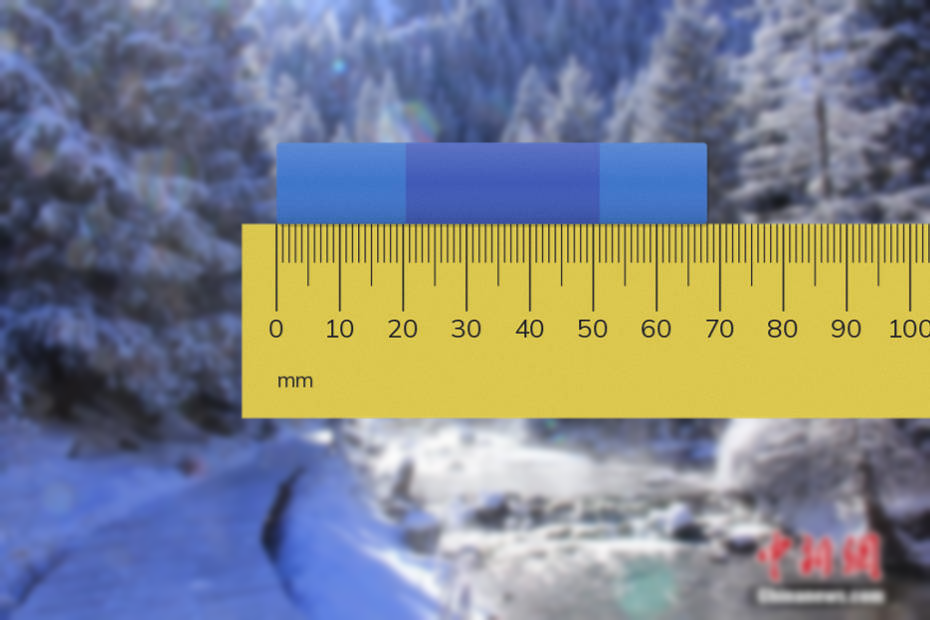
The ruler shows 68,mm
